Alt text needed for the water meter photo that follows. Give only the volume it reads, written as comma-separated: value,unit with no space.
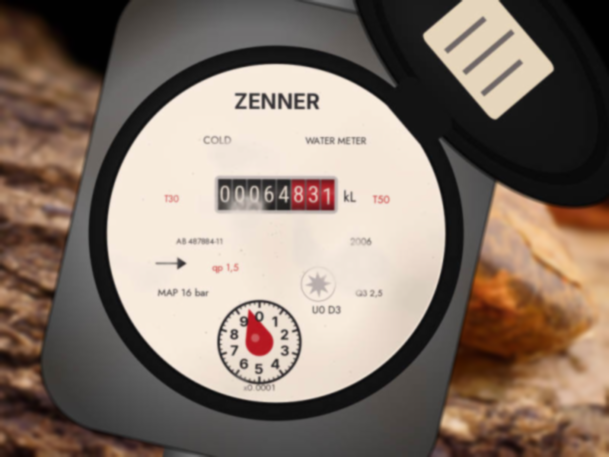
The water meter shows 64.8309,kL
